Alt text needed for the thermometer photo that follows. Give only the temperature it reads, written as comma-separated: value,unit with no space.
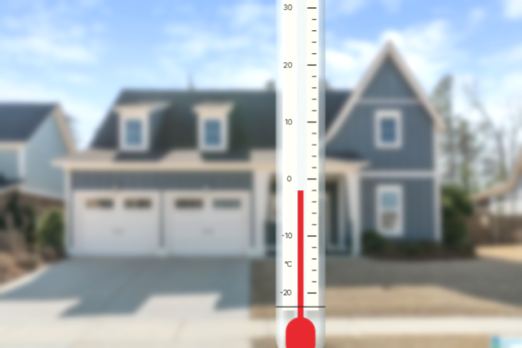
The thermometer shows -2,°C
